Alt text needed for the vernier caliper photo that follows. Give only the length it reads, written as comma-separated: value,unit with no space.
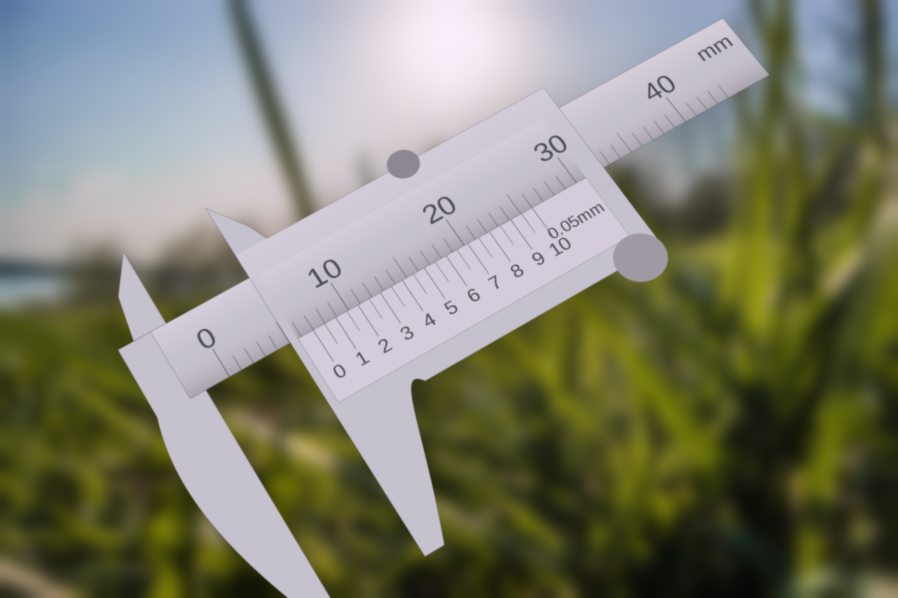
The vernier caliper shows 7.0,mm
